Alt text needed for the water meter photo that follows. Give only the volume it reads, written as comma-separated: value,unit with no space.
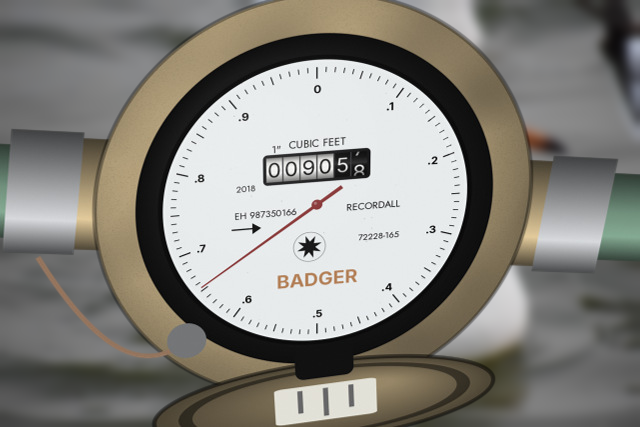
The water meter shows 9057.65,ft³
